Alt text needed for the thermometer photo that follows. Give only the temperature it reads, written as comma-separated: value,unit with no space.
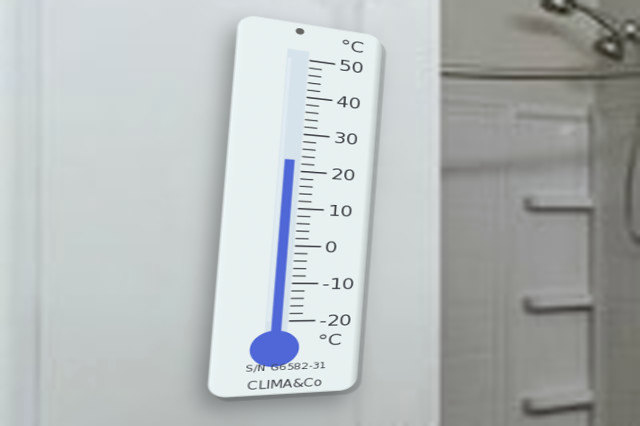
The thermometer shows 23,°C
